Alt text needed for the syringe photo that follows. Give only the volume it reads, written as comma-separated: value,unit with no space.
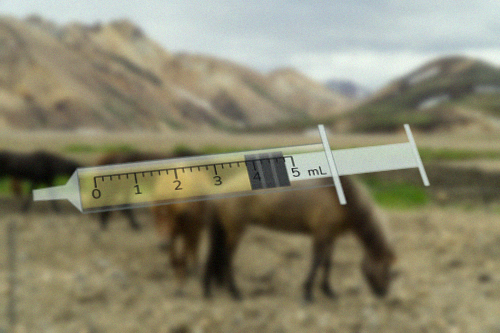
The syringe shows 3.8,mL
